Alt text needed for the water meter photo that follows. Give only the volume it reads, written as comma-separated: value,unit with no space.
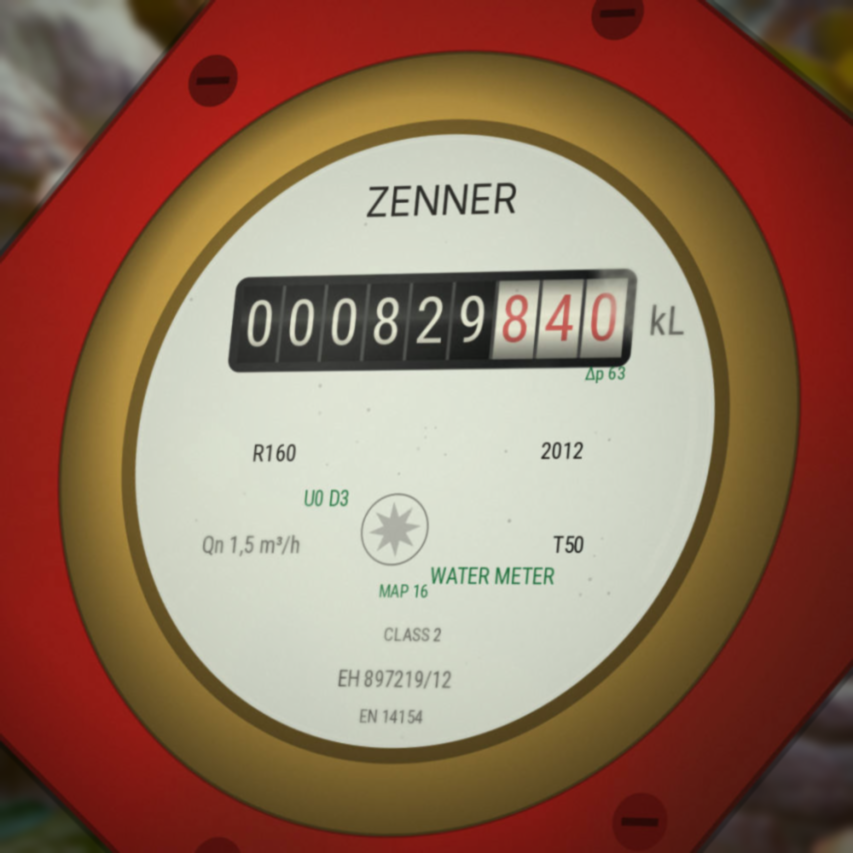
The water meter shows 829.840,kL
